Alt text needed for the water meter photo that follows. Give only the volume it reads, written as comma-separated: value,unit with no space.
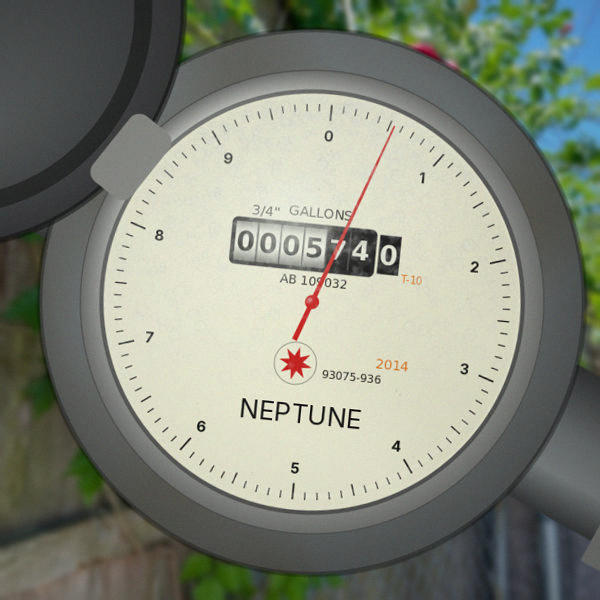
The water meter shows 5740.5,gal
